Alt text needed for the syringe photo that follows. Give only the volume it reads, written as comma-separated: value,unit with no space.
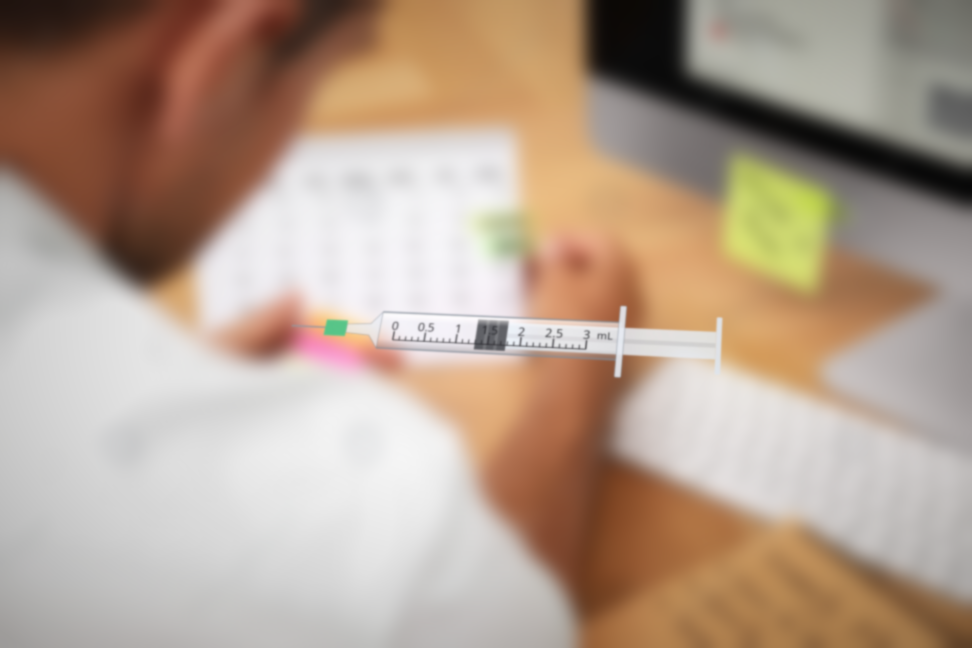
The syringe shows 1.3,mL
